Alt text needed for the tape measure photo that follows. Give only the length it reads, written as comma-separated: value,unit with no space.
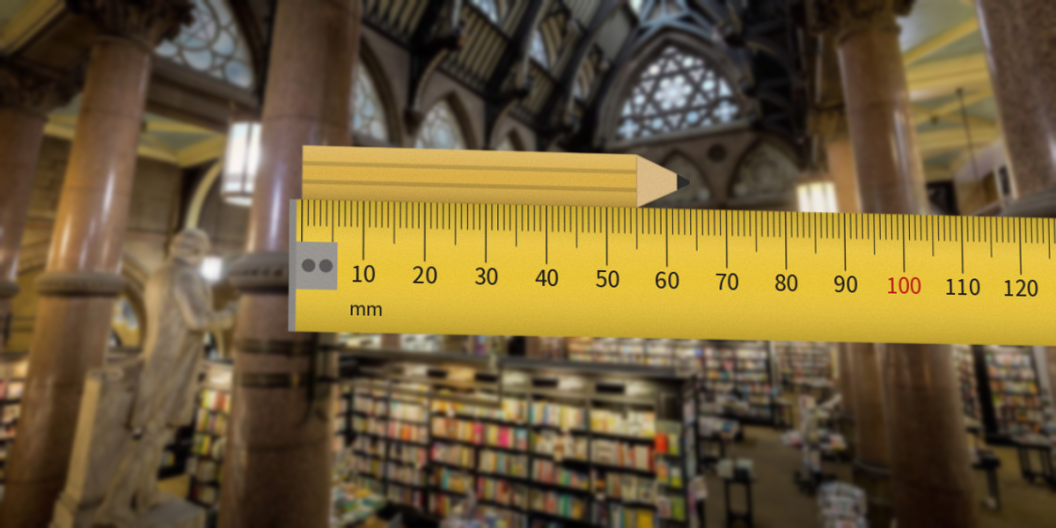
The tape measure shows 64,mm
